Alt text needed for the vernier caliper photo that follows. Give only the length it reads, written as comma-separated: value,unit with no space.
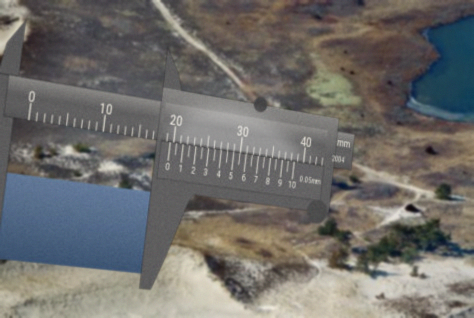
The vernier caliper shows 19.5,mm
